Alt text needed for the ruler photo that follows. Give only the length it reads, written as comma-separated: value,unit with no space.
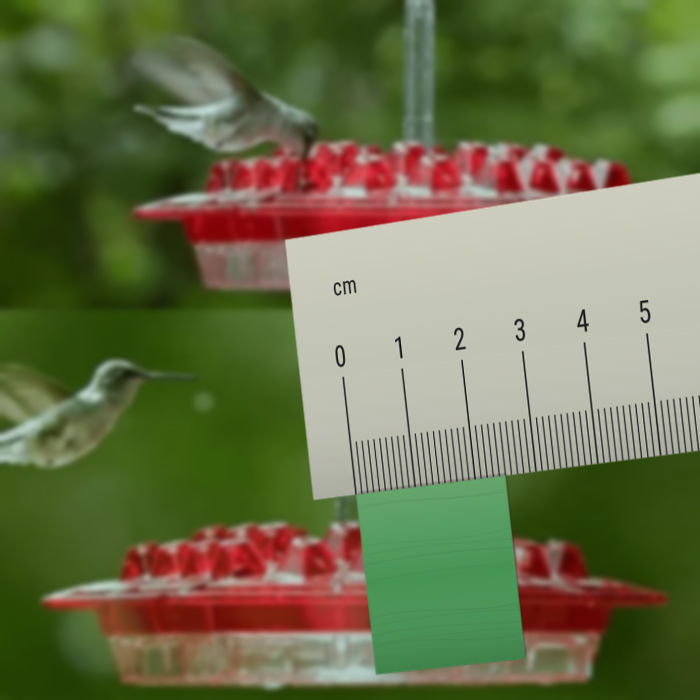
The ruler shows 2.5,cm
